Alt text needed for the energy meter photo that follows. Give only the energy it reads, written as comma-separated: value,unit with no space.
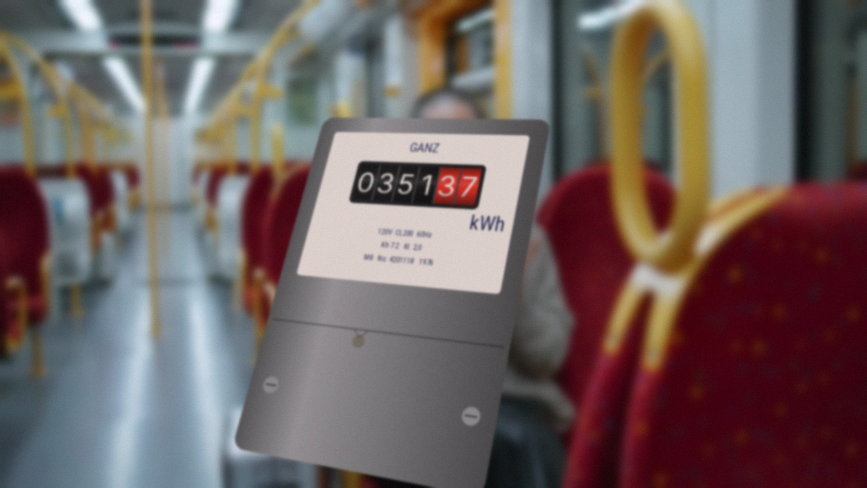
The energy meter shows 351.37,kWh
